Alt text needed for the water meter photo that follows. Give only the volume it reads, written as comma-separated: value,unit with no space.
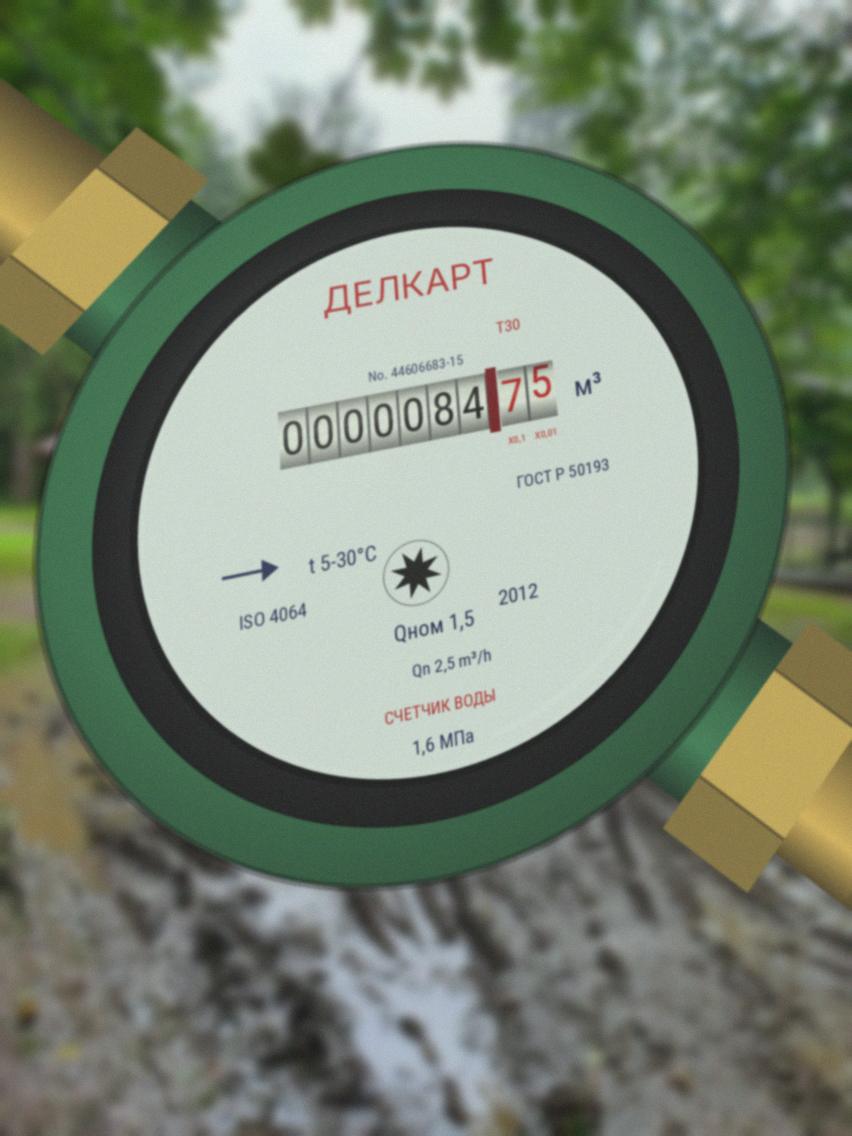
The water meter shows 84.75,m³
